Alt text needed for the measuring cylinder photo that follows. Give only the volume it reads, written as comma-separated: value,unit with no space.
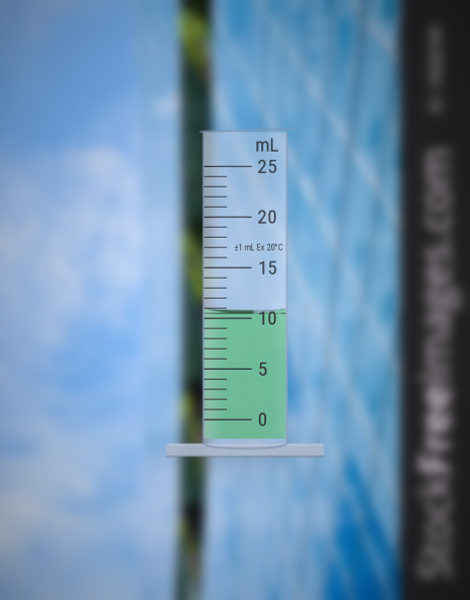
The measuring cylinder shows 10.5,mL
